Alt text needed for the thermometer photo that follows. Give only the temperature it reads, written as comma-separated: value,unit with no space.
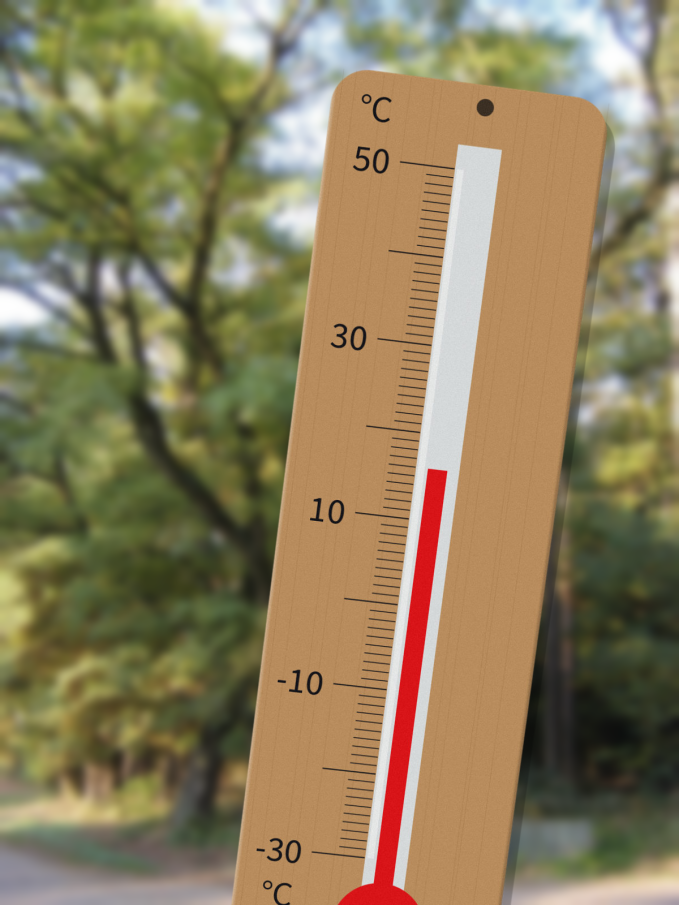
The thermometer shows 16,°C
